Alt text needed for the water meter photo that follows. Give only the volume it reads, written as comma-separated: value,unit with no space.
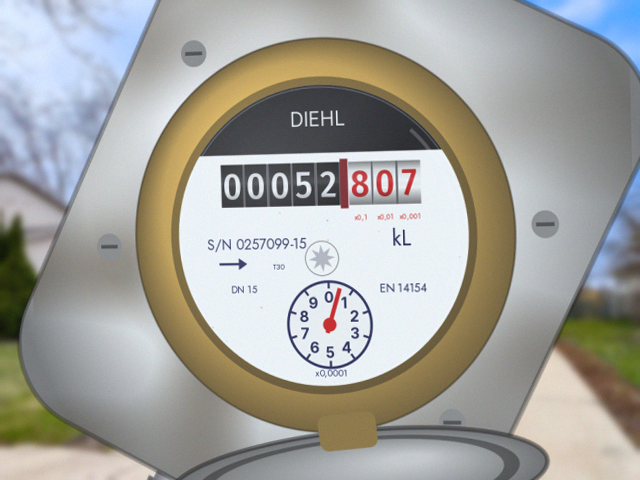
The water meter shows 52.8070,kL
